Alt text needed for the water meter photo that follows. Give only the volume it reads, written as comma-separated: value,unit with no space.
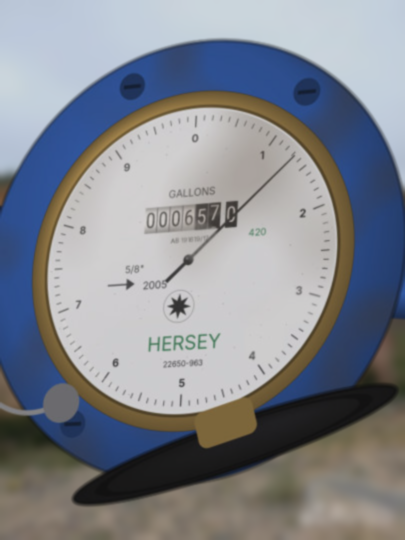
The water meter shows 6571.3,gal
